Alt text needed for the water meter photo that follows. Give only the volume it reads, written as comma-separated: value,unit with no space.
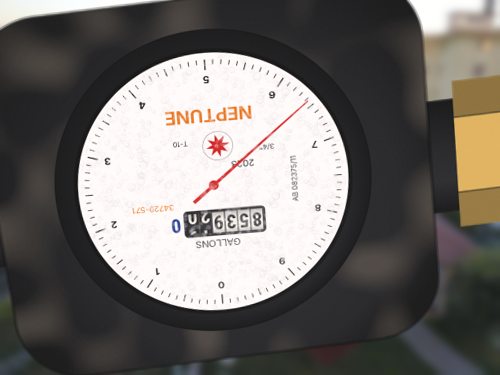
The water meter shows 8539196.4,gal
